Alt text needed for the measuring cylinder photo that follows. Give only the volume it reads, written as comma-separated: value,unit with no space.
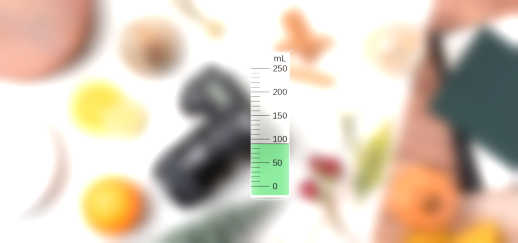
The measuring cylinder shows 90,mL
